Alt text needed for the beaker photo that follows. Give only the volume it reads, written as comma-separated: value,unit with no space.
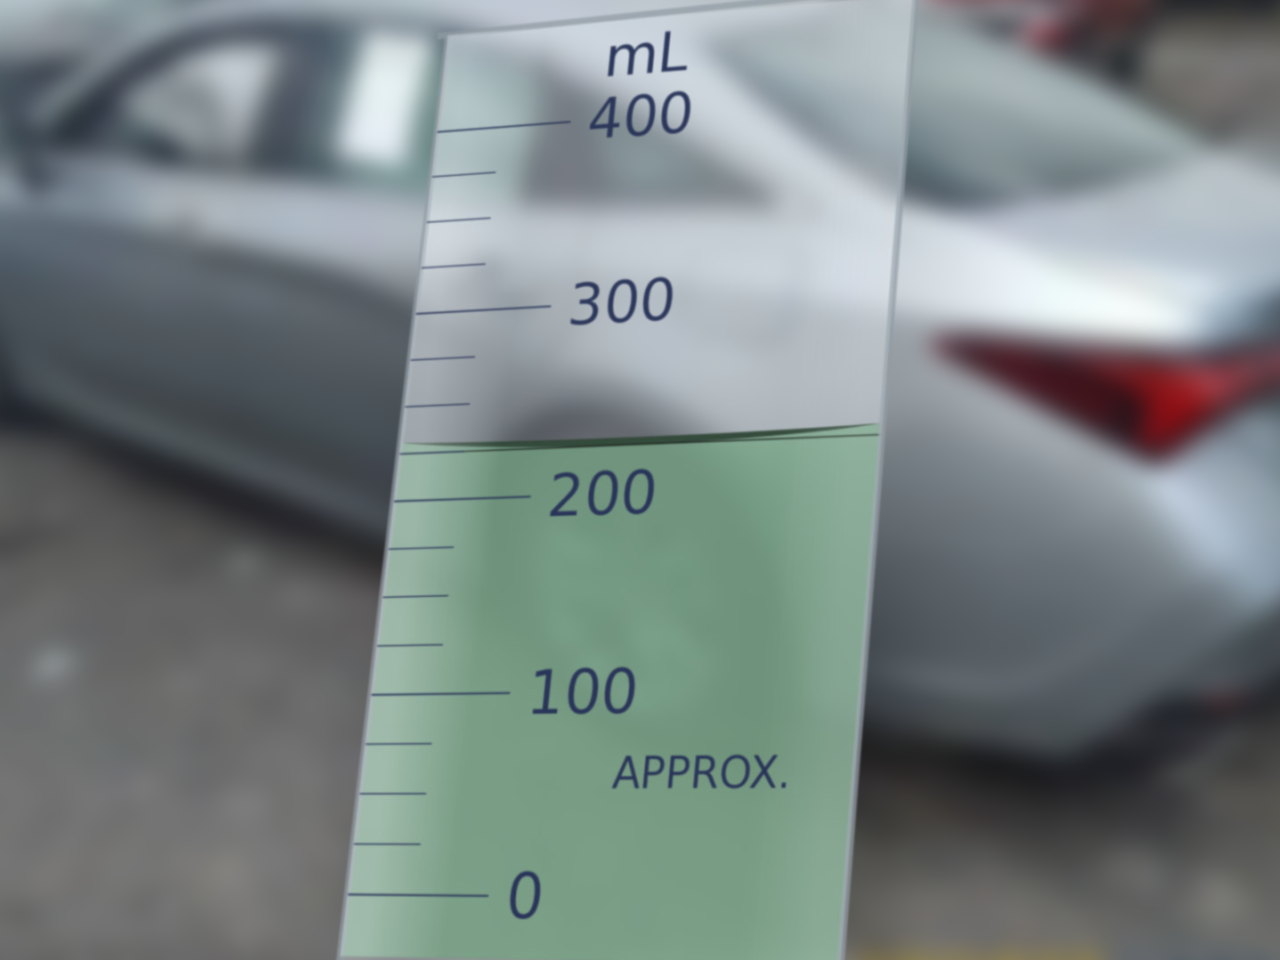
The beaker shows 225,mL
